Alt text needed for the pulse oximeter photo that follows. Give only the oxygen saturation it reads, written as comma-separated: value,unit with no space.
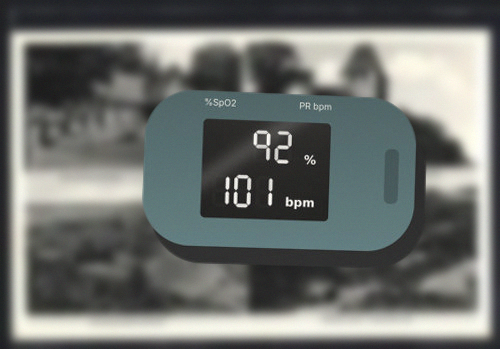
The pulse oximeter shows 92,%
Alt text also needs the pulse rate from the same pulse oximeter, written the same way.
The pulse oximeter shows 101,bpm
